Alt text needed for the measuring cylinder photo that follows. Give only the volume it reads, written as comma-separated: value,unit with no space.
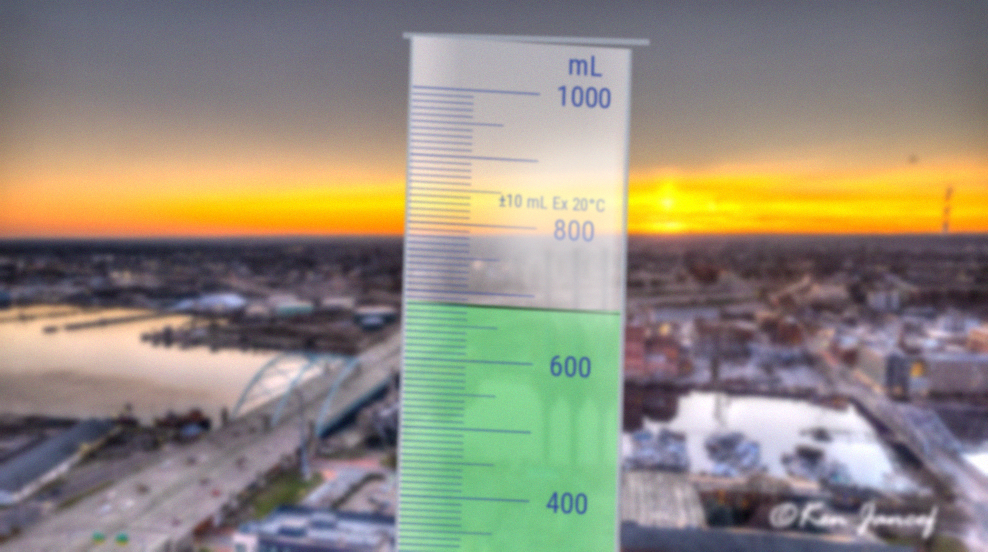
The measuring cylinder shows 680,mL
